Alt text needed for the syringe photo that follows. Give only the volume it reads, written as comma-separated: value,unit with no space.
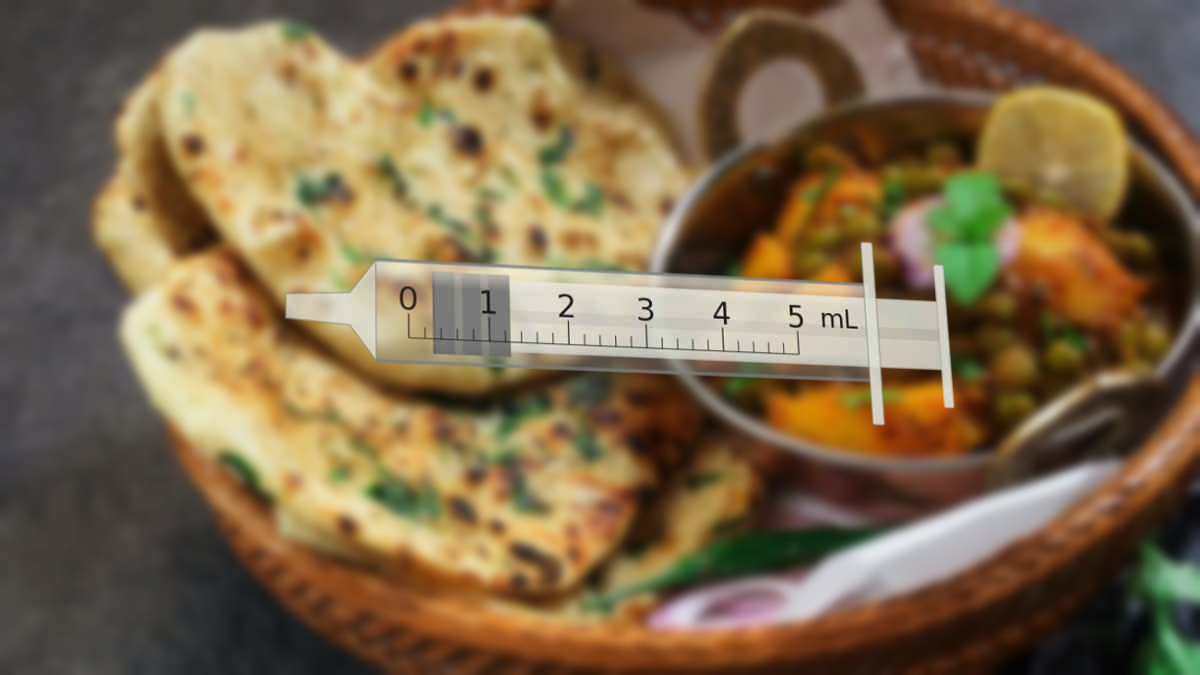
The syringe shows 0.3,mL
